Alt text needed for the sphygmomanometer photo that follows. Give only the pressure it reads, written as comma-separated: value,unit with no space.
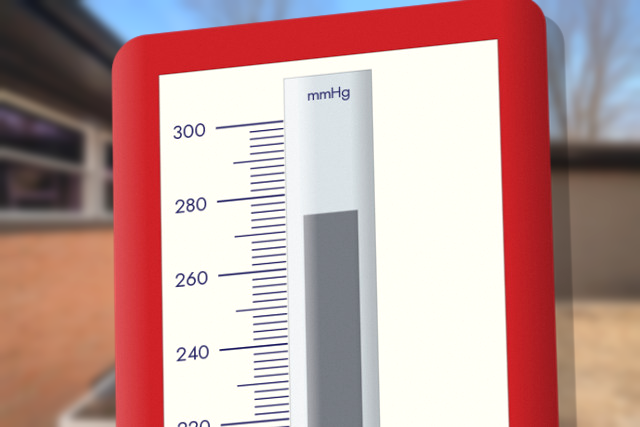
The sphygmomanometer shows 274,mmHg
